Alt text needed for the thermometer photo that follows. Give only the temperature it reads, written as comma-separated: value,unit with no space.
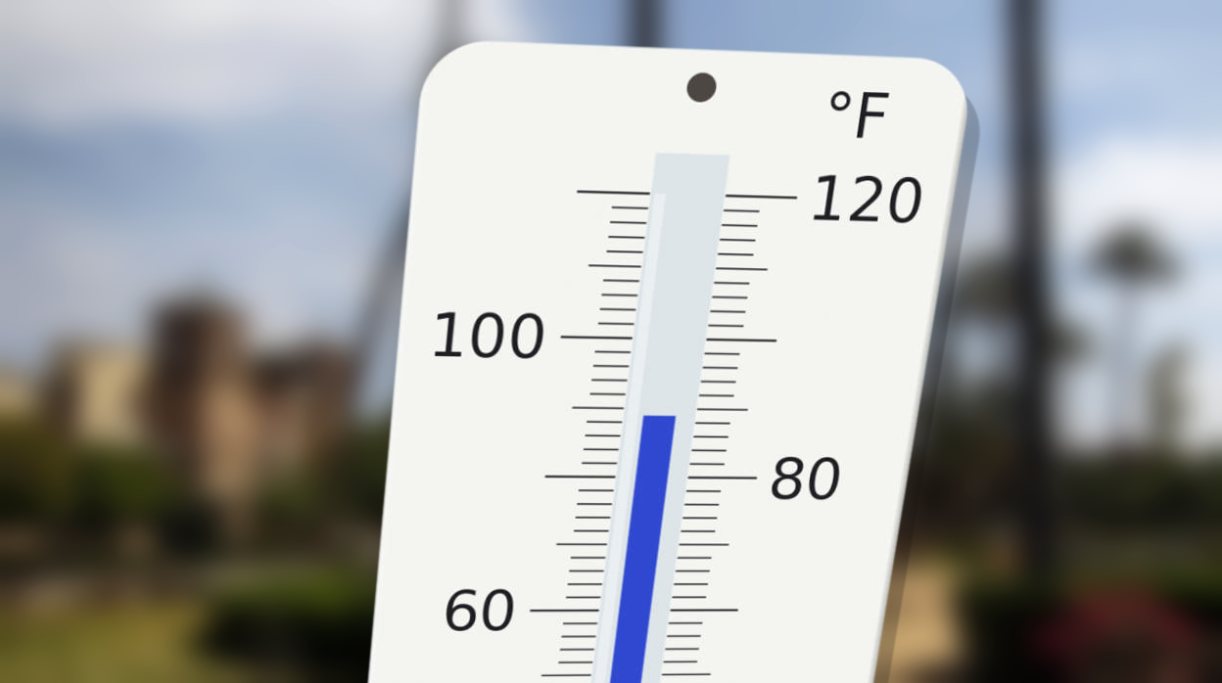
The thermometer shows 89,°F
